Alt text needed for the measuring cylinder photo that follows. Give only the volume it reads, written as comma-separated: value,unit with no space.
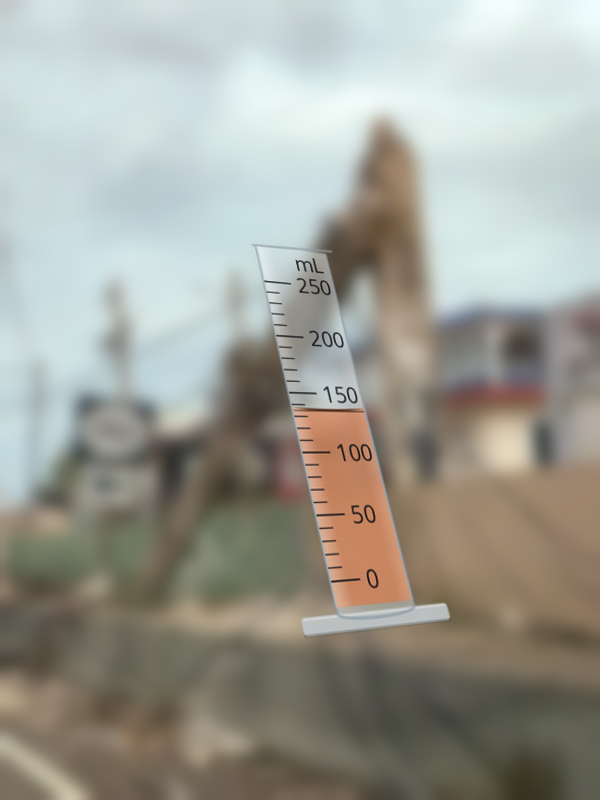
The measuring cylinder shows 135,mL
